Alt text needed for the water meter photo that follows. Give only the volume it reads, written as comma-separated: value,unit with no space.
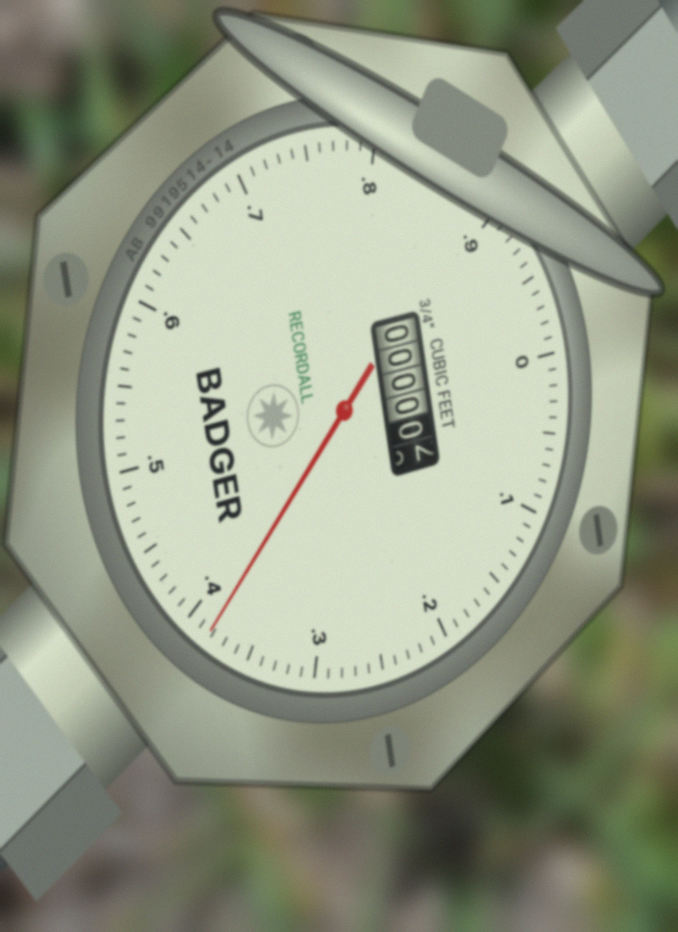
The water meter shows 2.38,ft³
